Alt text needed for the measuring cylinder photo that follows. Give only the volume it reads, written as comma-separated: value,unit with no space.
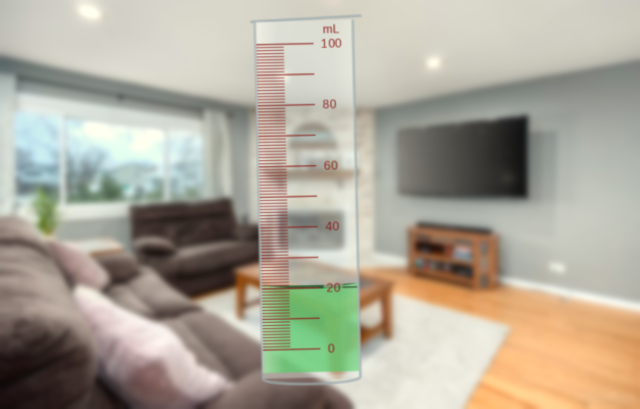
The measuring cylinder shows 20,mL
